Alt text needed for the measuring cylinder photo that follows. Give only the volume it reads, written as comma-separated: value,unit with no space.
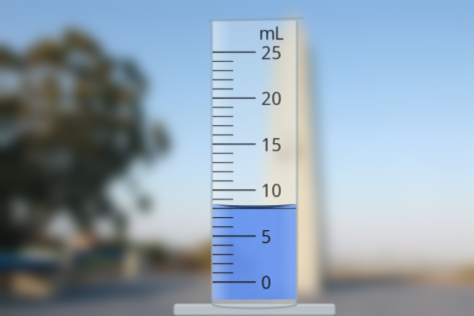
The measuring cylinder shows 8,mL
